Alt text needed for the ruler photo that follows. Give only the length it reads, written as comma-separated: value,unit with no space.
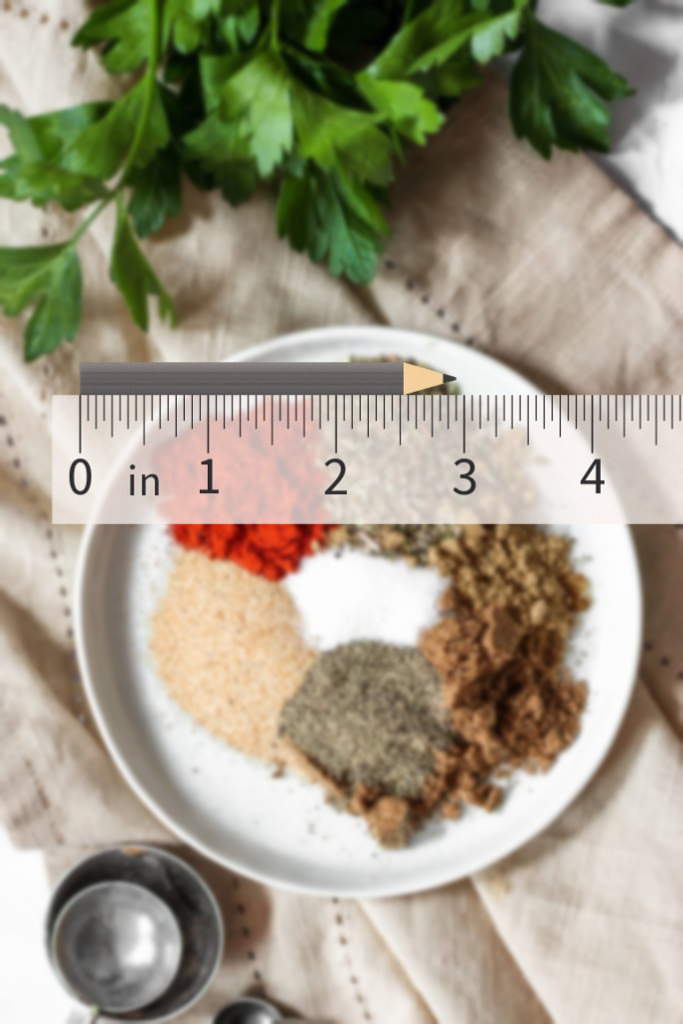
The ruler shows 2.9375,in
